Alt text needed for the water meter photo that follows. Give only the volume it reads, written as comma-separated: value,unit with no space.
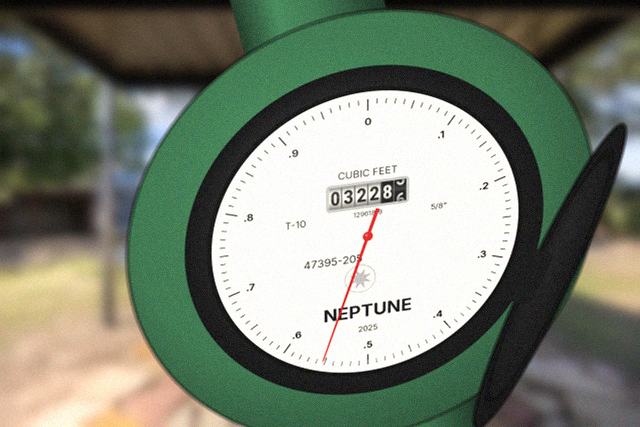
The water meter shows 32285.55,ft³
